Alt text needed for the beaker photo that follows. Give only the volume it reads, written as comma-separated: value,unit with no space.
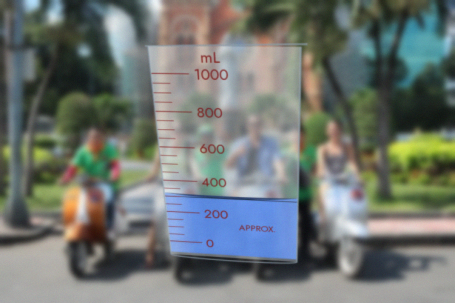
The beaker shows 300,mL
